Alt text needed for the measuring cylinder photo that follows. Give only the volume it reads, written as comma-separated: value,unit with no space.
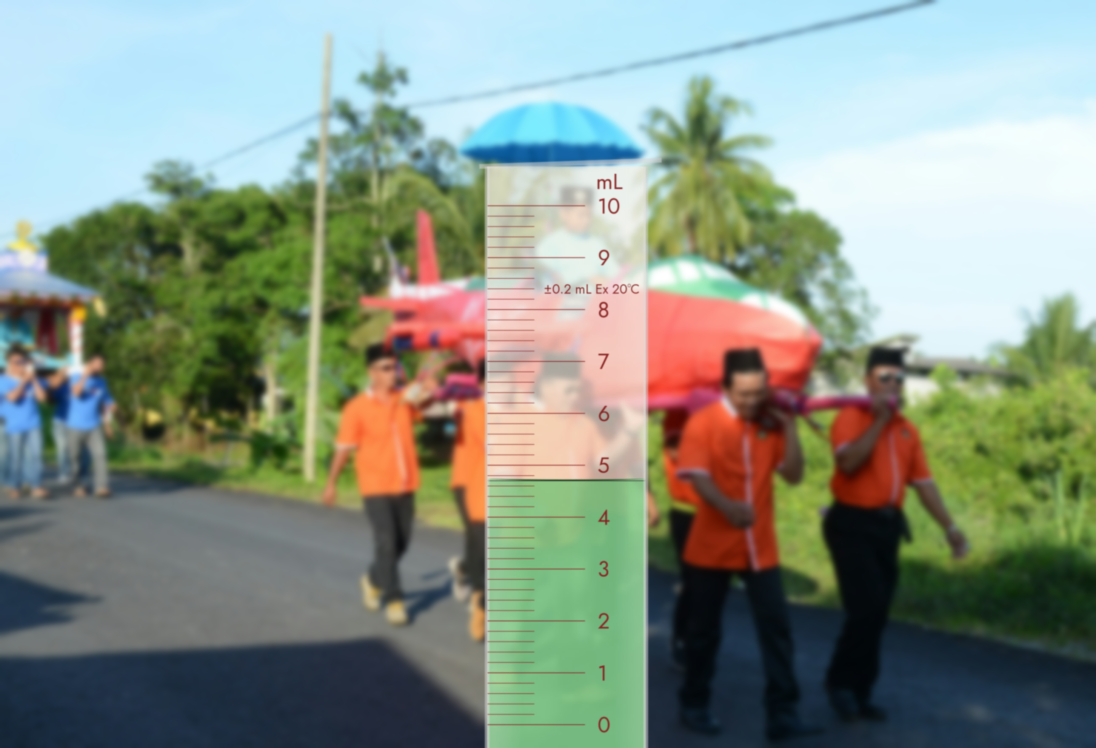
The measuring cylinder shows 4.7,mL
